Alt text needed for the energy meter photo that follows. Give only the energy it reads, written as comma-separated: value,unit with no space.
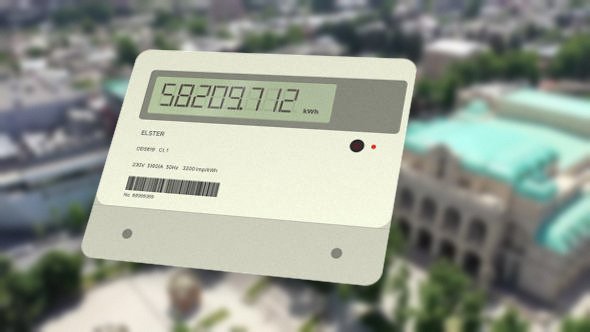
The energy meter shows 58209.712,kWh
